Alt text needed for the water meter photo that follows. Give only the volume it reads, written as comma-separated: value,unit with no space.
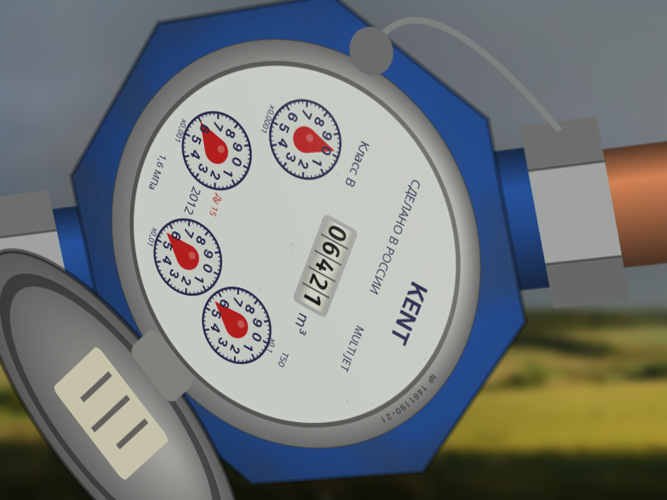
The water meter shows 6421.5559,m³
